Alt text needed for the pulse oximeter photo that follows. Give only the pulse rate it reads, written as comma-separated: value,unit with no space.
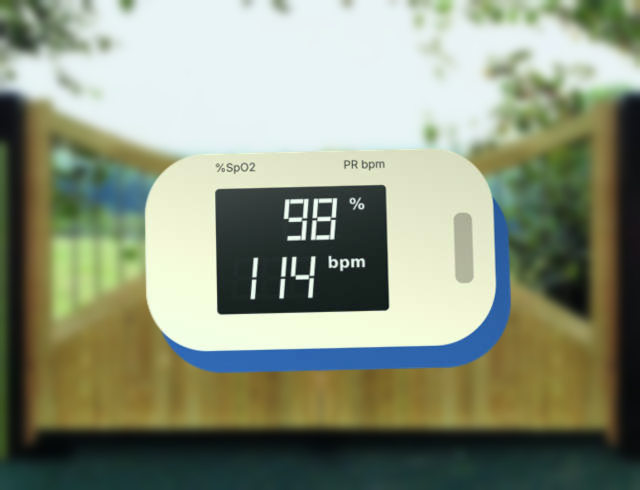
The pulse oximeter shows 114,bpm
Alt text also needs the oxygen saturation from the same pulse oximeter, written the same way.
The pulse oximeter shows 98,%
